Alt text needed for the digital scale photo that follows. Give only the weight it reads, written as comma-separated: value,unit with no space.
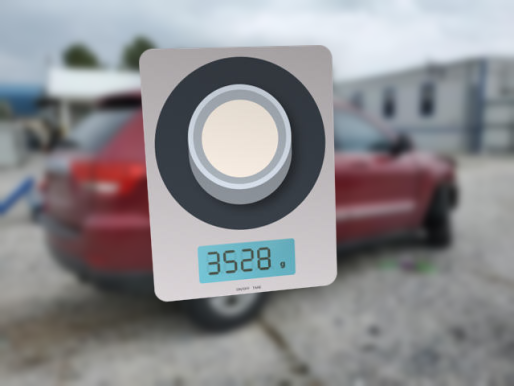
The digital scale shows 3528,g
